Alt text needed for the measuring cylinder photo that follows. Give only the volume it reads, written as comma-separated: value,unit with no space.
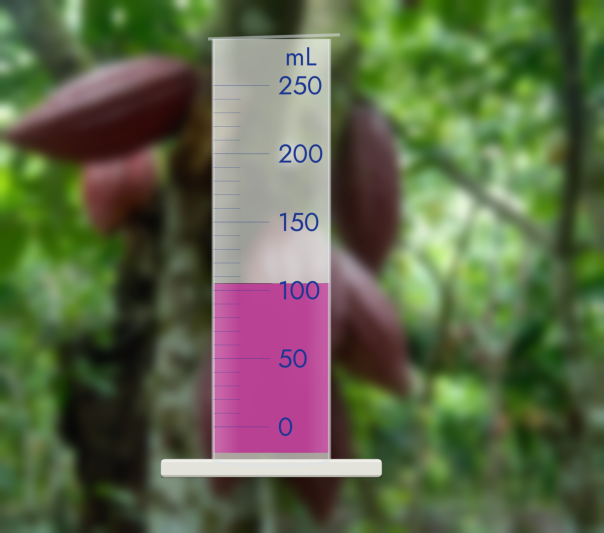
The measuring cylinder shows 105,mL
